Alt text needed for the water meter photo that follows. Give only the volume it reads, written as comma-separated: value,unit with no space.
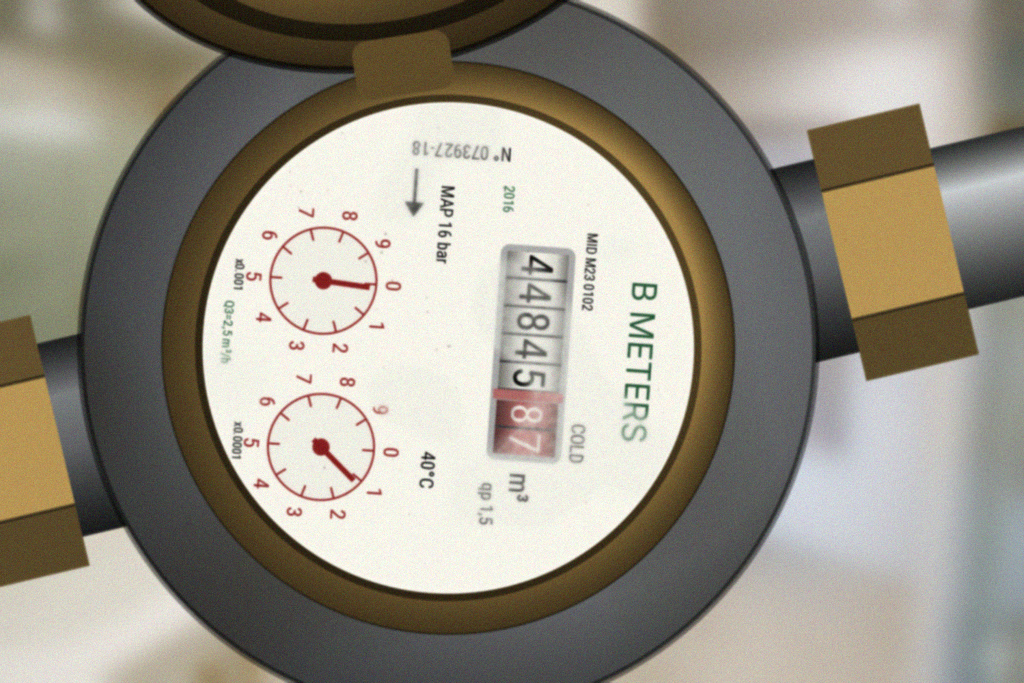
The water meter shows 44845.8701,m³
